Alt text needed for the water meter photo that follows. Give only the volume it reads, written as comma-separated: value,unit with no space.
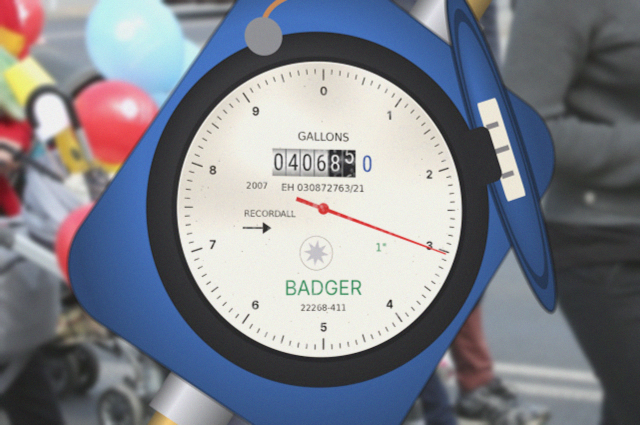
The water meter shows 406853.0,gal
